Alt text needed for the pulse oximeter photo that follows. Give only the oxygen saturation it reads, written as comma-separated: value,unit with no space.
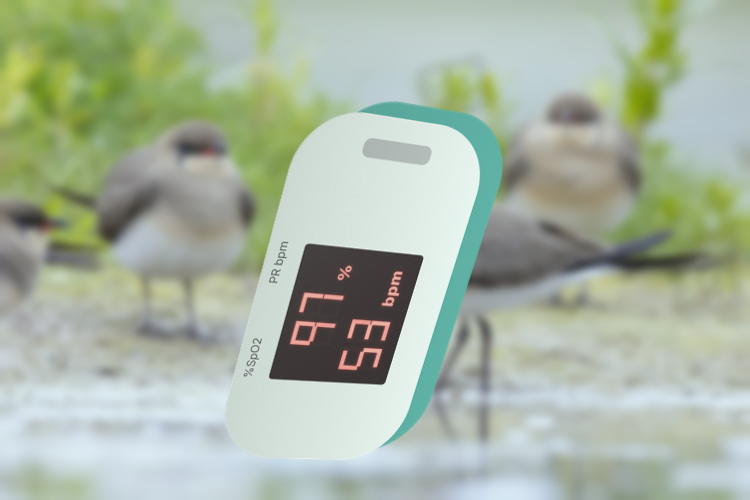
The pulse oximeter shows 97,%
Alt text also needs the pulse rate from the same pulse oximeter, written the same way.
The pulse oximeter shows 53,bpm
